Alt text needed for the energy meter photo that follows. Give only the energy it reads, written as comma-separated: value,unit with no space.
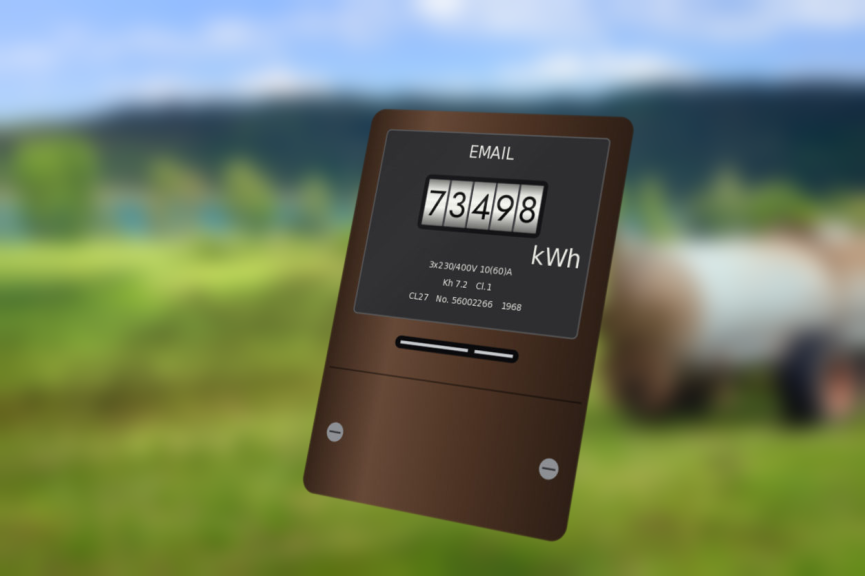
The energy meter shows 73498,kWh
